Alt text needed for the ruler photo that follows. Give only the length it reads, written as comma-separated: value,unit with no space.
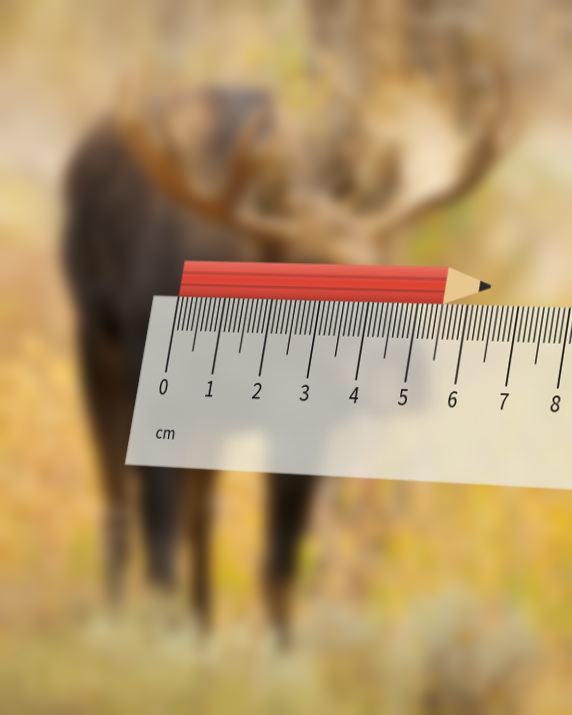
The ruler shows 6.4,cm
